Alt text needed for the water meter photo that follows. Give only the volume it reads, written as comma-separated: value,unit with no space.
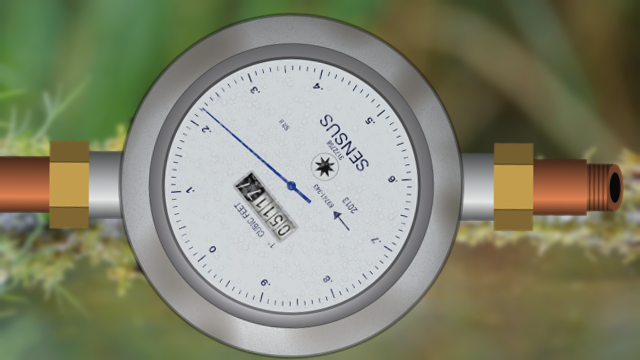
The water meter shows 51177.22,ft³
